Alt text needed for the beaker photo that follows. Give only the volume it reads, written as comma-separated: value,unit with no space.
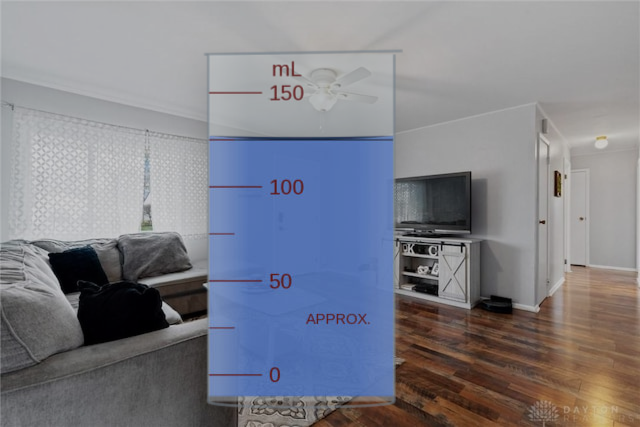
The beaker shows 125,mL
